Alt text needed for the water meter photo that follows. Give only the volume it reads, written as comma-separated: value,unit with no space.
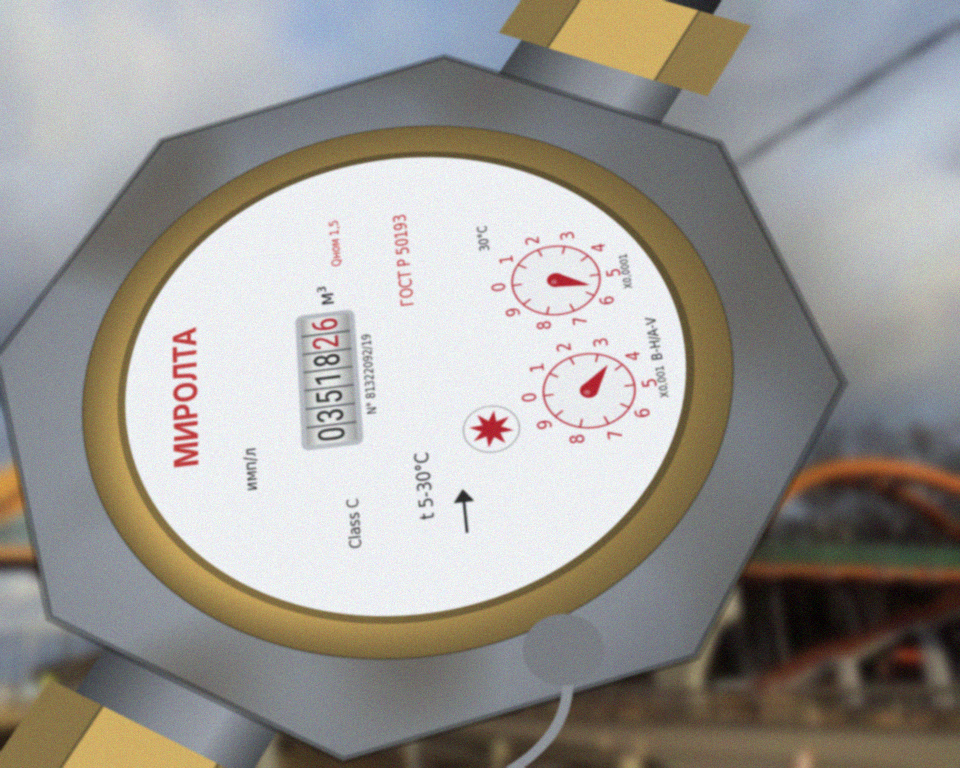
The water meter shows 3518.2635,m³
